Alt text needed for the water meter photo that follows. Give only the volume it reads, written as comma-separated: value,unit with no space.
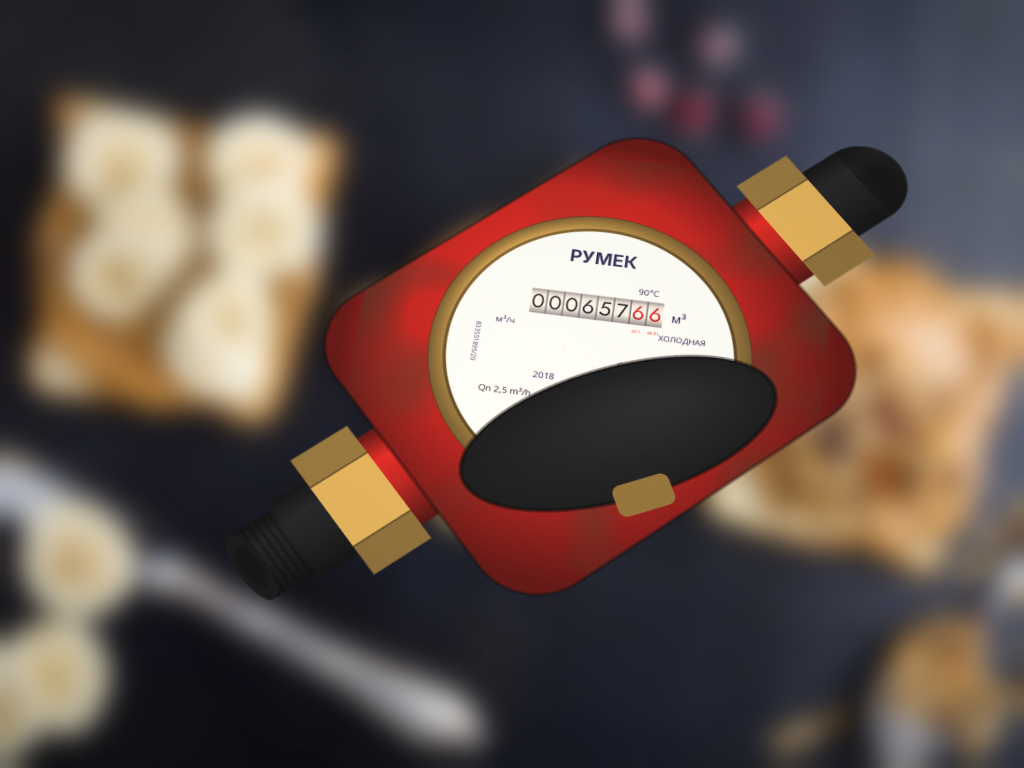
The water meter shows 657.66,m³
